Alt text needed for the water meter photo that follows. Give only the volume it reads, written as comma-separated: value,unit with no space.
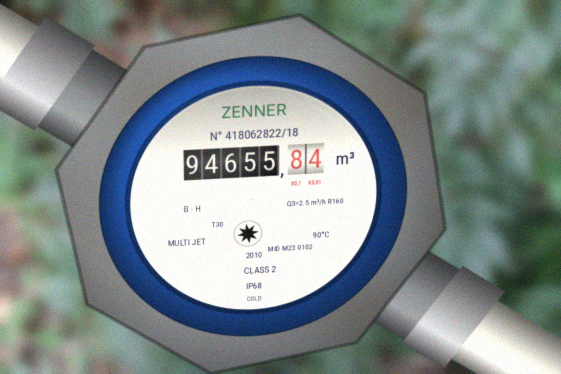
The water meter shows 94655.84,m³
